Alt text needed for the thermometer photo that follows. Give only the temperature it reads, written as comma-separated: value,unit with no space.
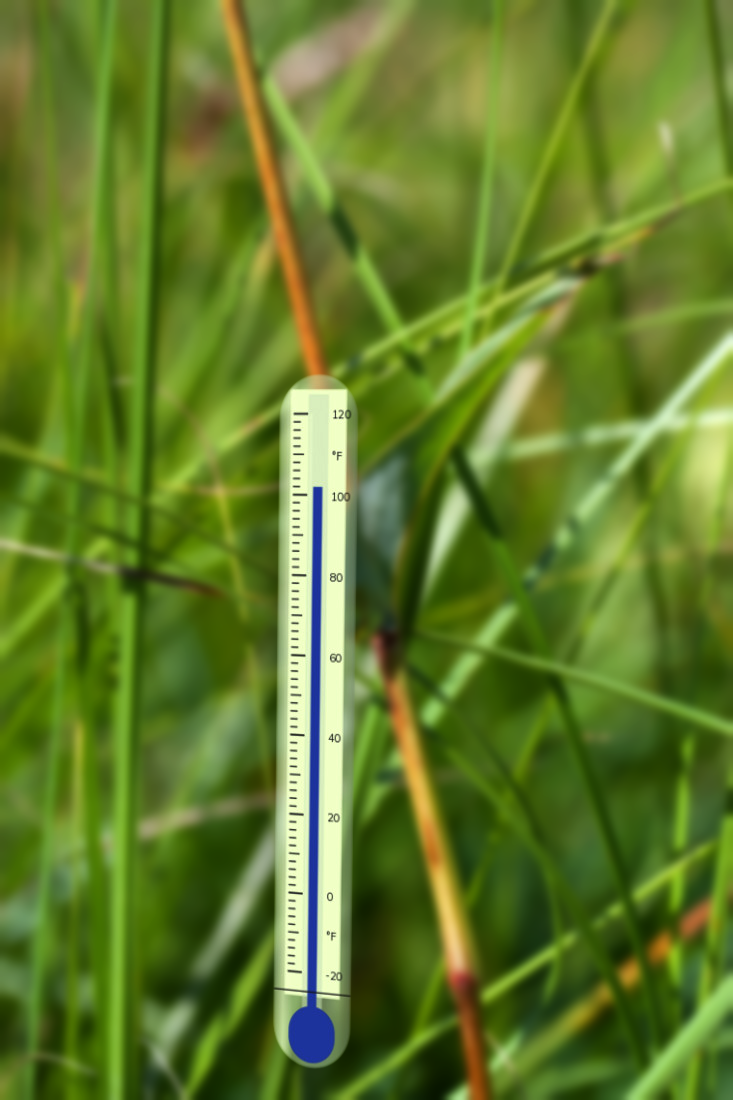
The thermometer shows 102,°F
